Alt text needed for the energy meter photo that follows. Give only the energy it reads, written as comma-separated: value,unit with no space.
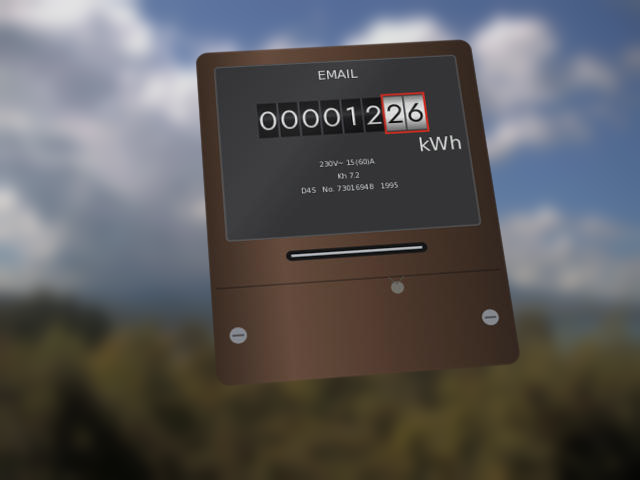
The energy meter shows 12.26,kWh
